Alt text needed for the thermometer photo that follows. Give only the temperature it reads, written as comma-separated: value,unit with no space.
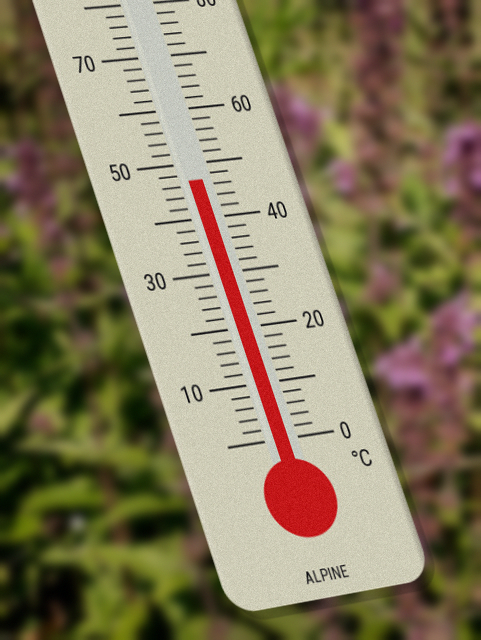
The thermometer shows 47,°C
